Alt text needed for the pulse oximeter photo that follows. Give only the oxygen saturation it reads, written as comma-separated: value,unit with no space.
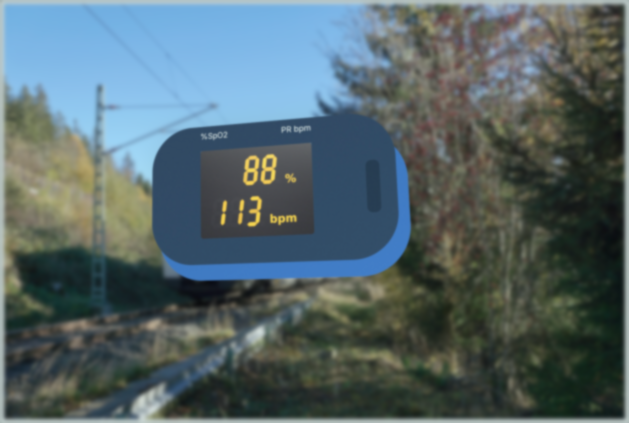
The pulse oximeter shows 88,%
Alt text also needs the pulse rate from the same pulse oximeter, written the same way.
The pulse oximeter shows 113,bpm
